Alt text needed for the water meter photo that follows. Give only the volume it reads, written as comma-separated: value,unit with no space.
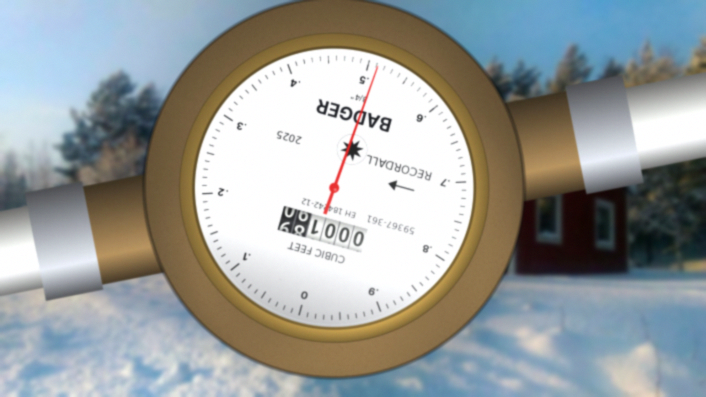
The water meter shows 189.51,ft³
